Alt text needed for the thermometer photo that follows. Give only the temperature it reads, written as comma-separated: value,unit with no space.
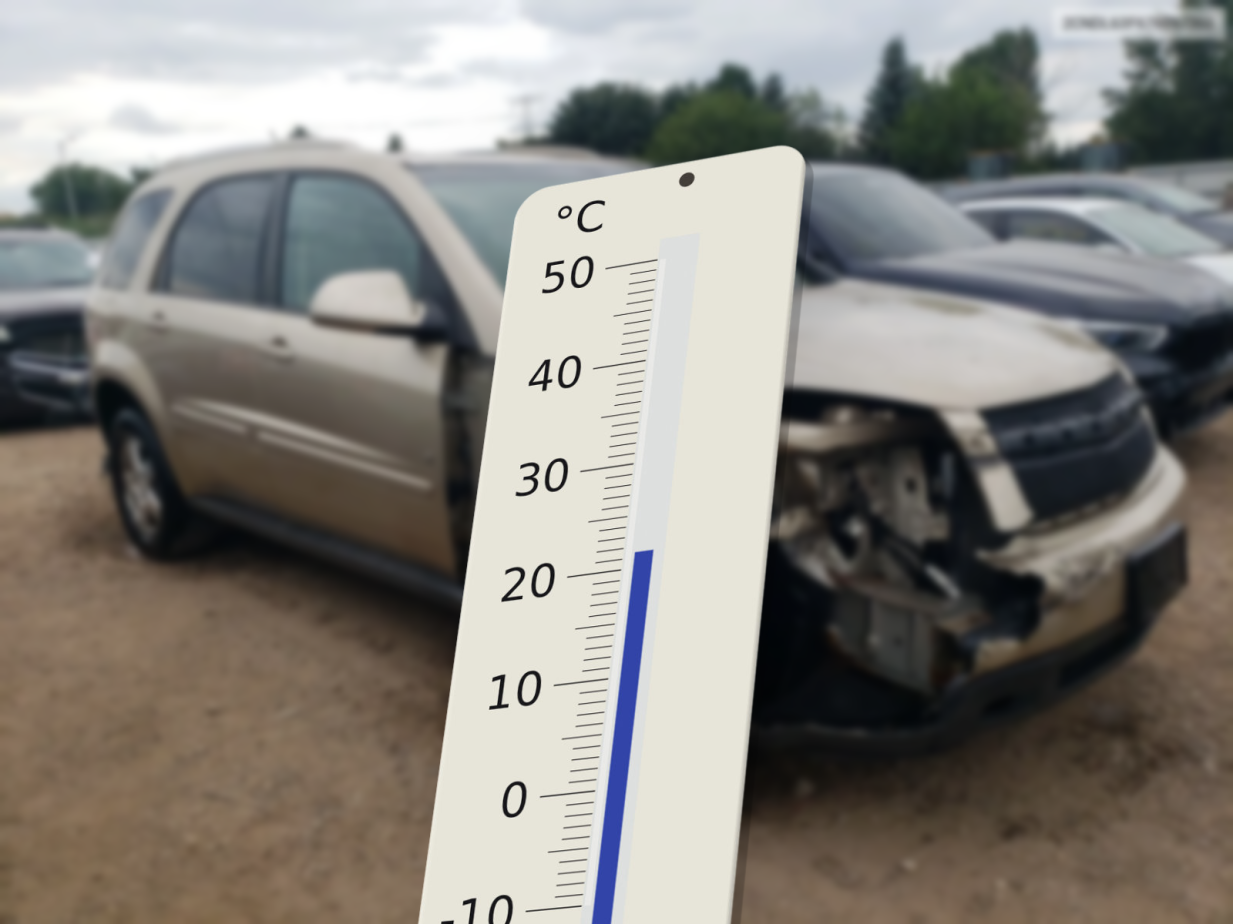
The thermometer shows 21.5,°C
